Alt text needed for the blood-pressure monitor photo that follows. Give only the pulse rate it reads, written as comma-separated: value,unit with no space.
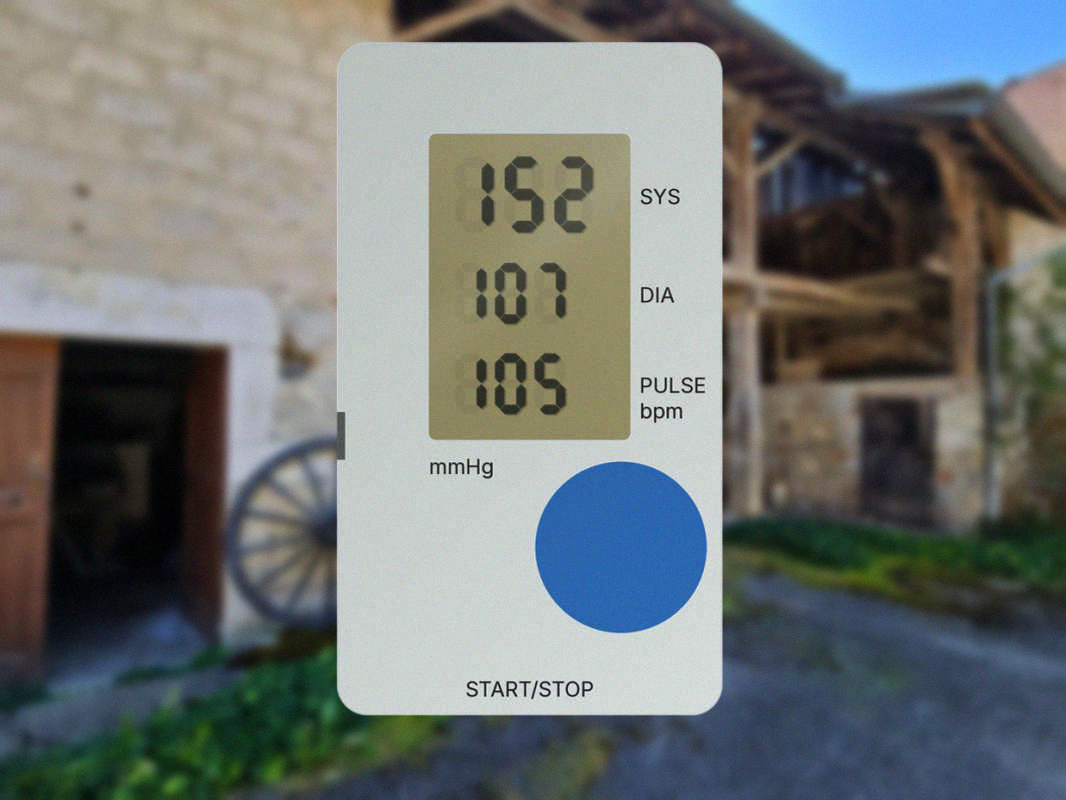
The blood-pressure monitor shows 105,bpm
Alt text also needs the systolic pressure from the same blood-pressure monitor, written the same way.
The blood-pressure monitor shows 152,mmHg
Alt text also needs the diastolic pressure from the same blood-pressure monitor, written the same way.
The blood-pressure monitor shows 107,mmHg
